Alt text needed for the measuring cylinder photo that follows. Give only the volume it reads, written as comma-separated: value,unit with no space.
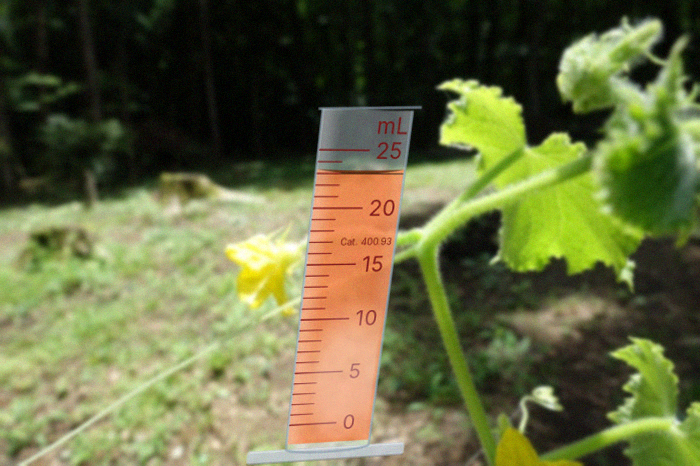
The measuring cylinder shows 23,mL
